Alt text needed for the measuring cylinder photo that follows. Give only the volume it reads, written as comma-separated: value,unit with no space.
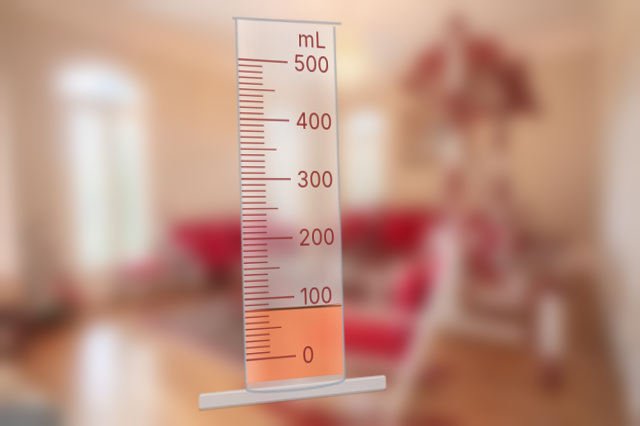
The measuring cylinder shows 80,mL
